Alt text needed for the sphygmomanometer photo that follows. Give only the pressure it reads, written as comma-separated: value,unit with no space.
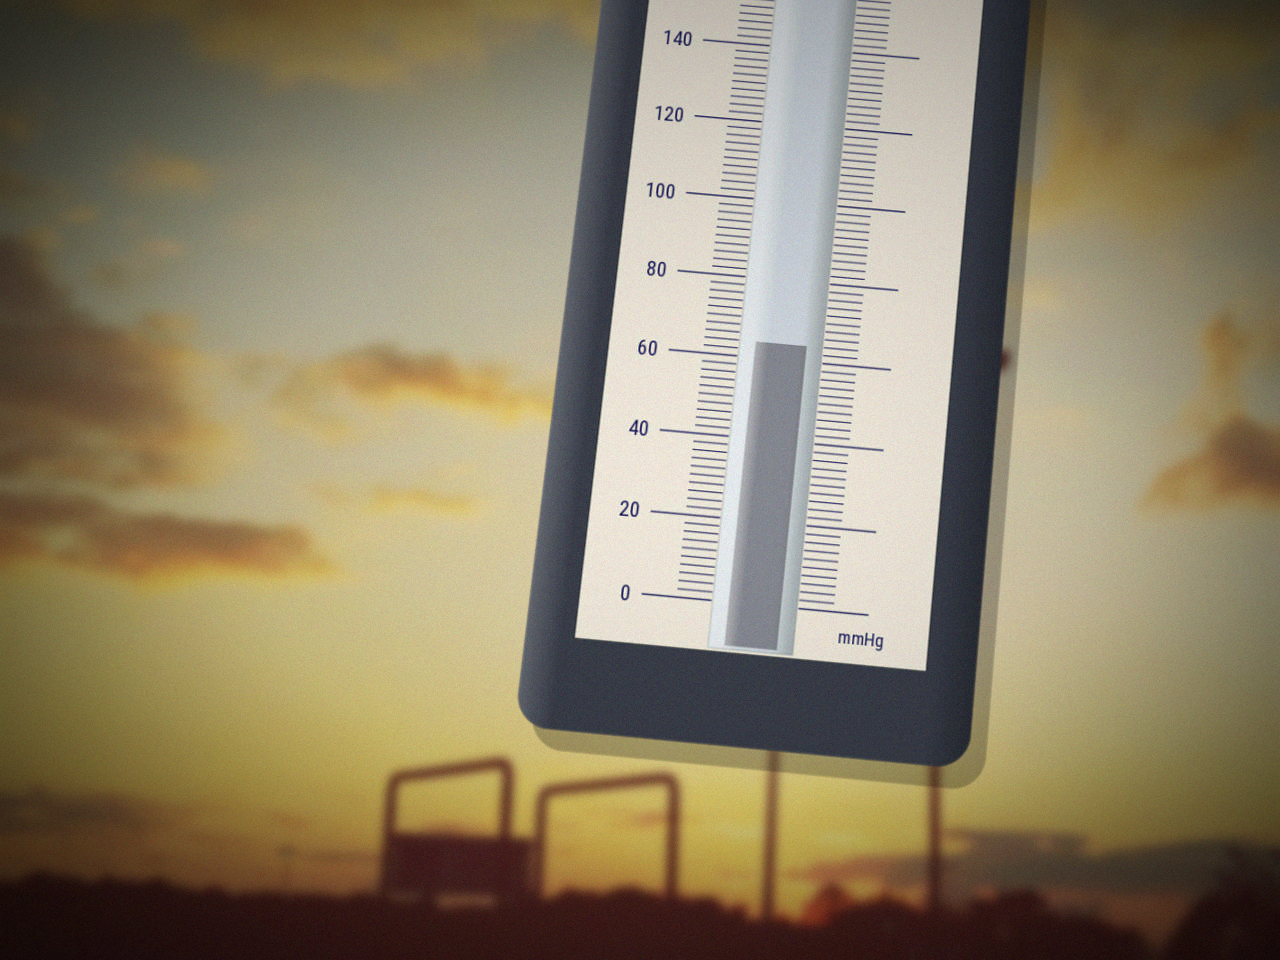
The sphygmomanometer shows 64,mmHg
